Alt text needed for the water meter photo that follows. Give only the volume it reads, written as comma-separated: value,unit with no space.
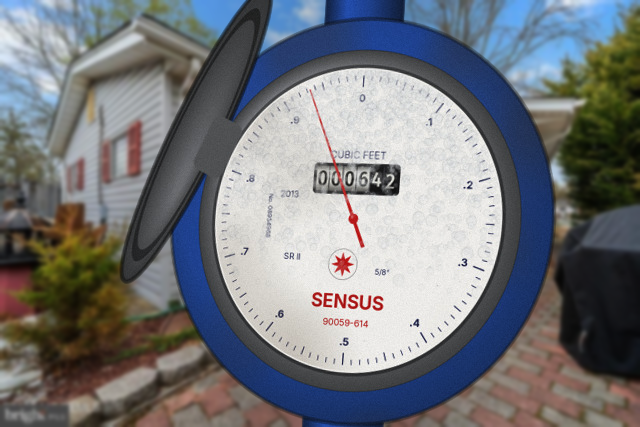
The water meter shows 641.93,ft³
